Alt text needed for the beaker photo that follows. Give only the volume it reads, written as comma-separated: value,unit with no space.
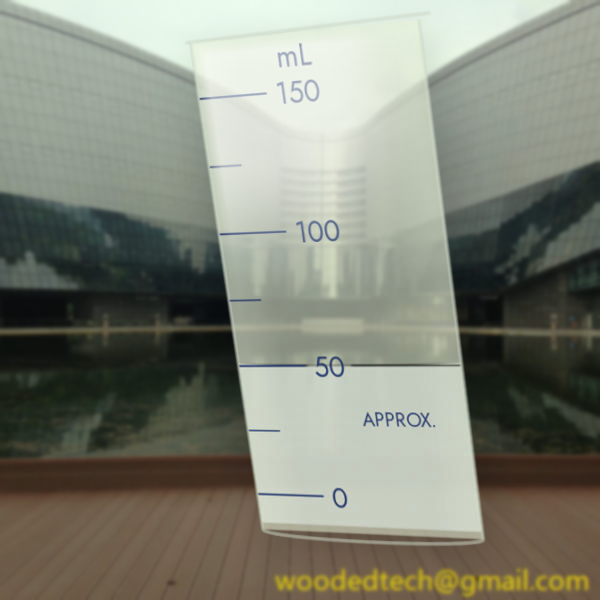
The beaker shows 50,mL
